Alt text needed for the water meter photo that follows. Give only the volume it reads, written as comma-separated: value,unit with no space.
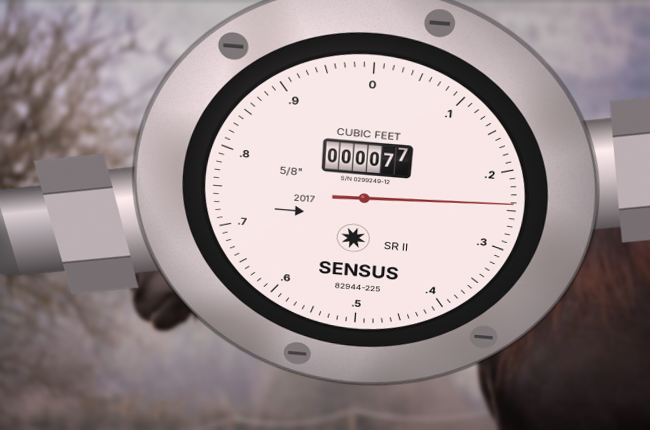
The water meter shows 77.24,ft³
